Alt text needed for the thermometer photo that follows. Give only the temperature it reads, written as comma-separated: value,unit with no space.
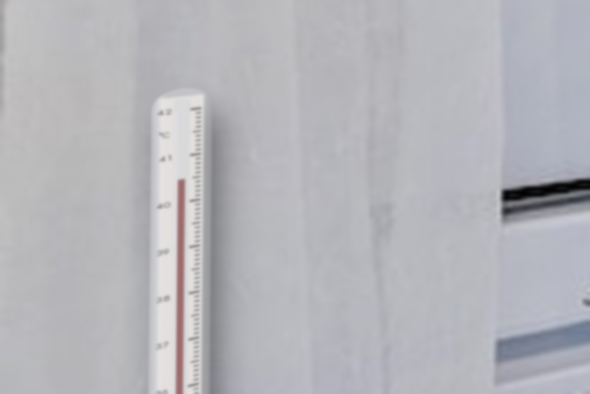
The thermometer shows 40.5,°C
